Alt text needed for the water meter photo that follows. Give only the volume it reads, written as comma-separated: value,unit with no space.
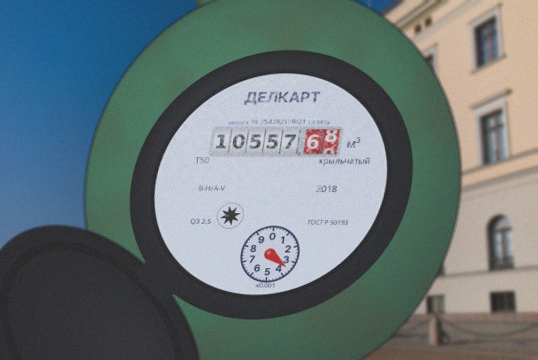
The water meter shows 10557.683,m³
